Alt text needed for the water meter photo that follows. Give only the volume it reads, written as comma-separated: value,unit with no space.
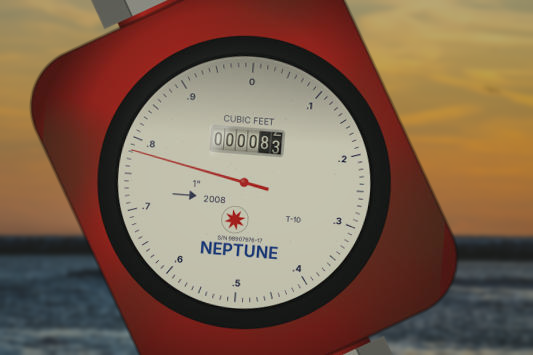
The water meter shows 82.78,ft³
